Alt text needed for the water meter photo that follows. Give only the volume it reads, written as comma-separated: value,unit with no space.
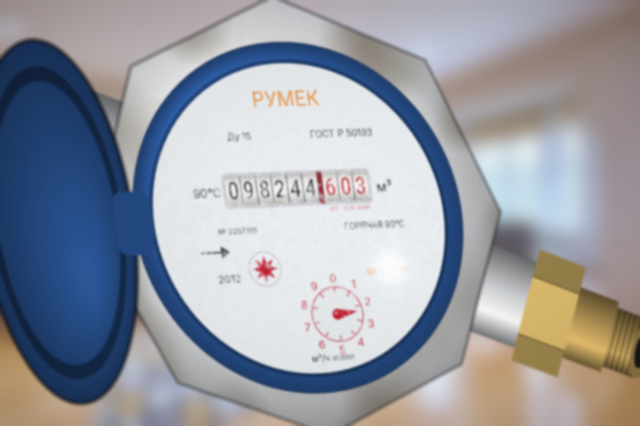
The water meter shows 98244.6032,m³
